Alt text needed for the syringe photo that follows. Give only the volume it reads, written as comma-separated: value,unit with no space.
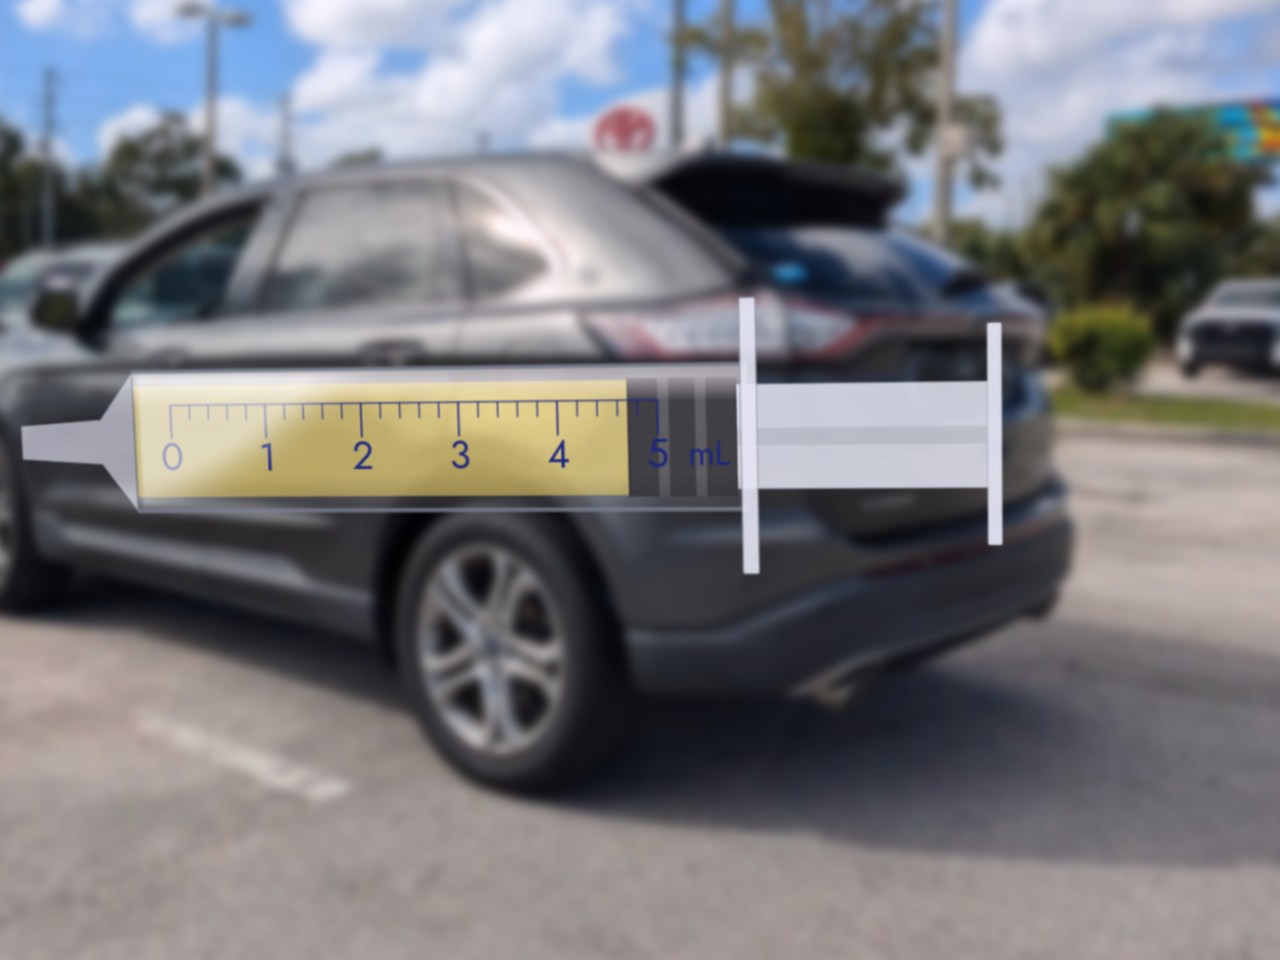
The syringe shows 4.7,mL
